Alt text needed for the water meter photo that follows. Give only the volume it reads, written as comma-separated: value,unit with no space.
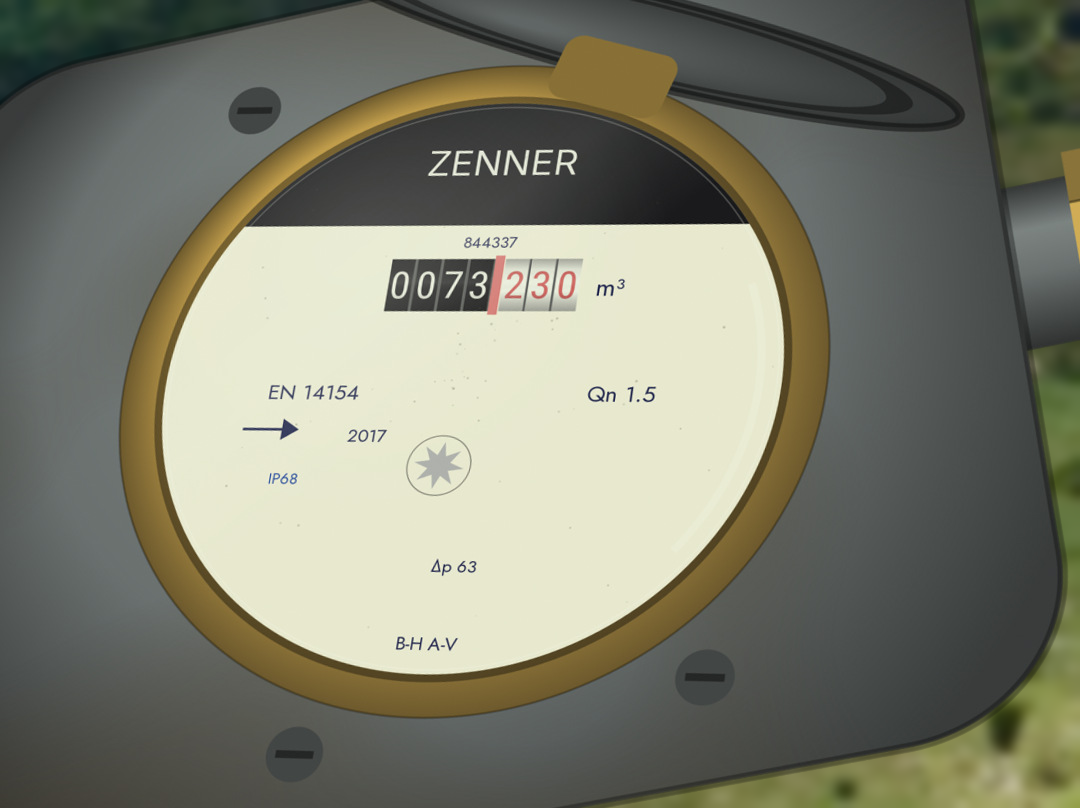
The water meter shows 73.230,m³
